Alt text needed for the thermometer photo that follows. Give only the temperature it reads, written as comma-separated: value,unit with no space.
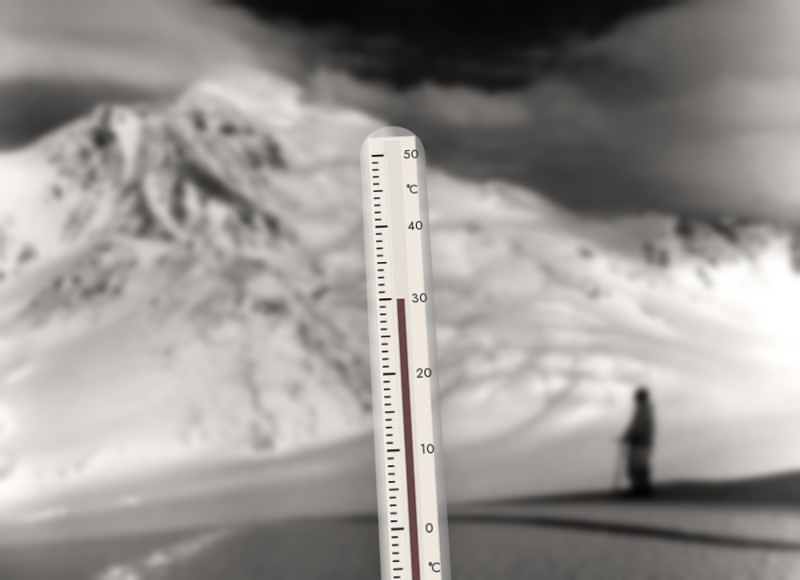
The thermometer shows 30,°C
